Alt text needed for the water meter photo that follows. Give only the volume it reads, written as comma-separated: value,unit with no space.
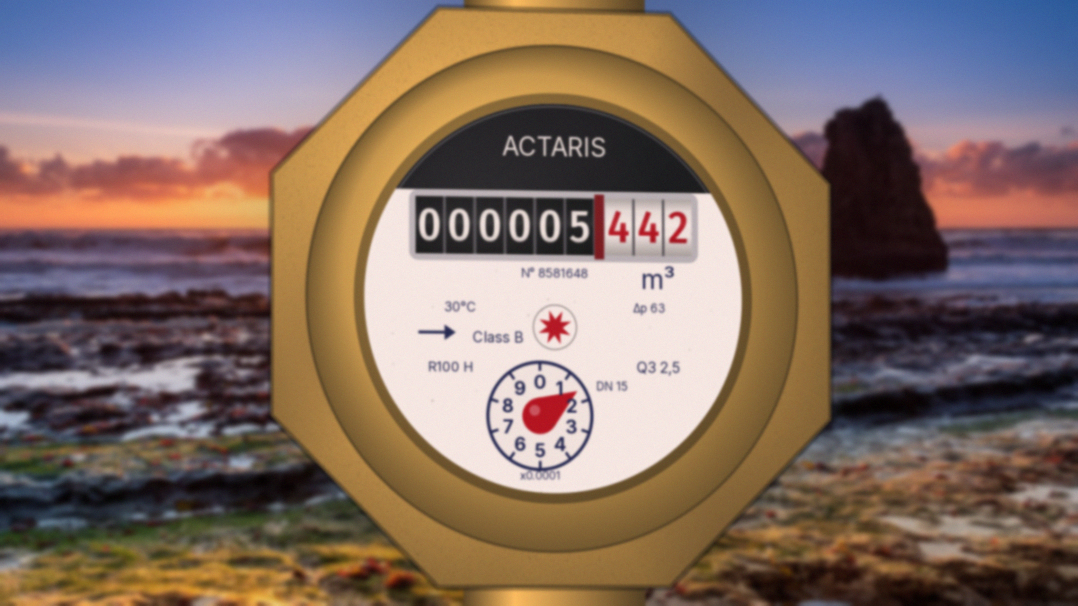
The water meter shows 5.4421,m³
